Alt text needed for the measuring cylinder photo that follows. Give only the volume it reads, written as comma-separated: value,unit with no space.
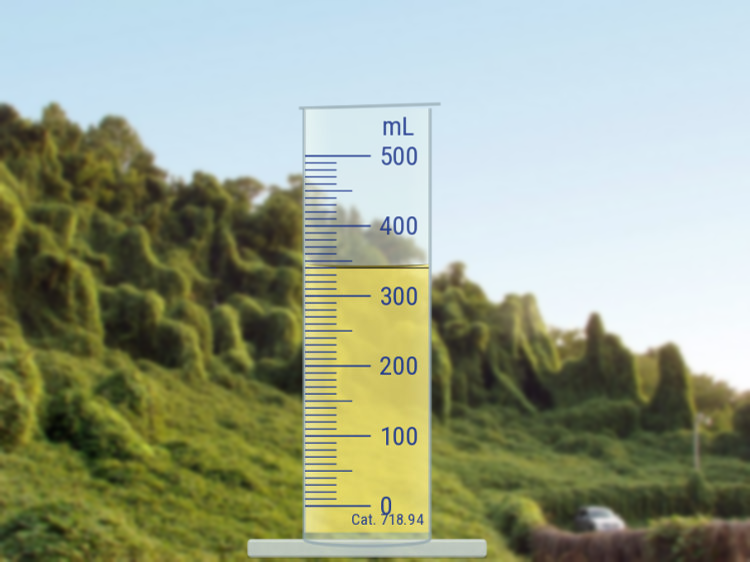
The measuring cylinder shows 340,mL
